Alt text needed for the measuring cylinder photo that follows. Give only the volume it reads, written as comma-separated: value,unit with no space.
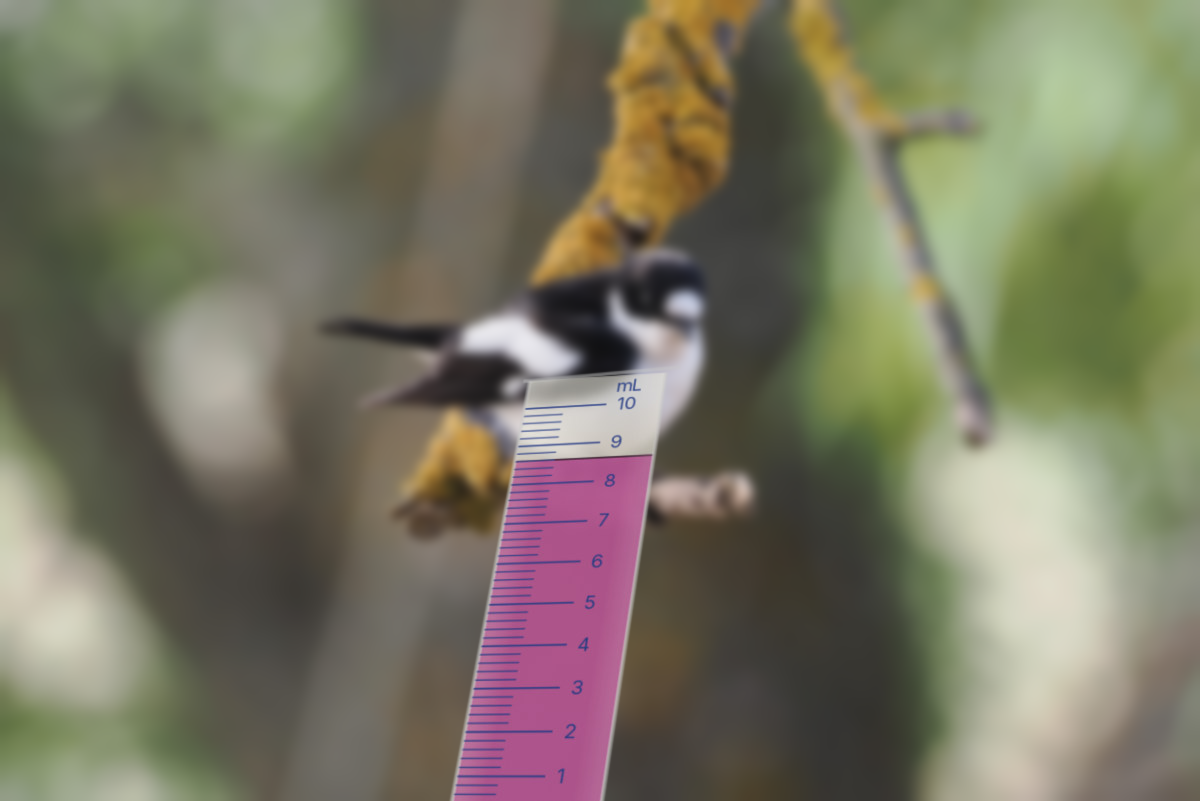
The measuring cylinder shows 8.6,mL
